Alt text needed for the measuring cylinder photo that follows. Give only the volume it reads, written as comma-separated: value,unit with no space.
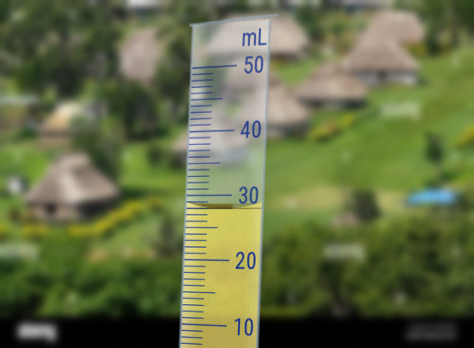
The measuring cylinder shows 28,mL
